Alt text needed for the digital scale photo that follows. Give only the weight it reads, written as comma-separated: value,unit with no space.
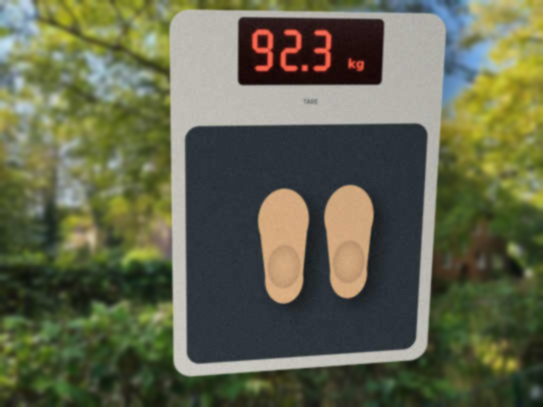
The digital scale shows 92.3,kg
